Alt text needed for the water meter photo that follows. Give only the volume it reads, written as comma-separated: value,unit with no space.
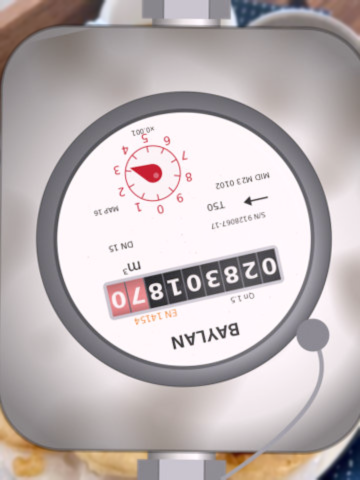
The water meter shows 283018.703,m³
